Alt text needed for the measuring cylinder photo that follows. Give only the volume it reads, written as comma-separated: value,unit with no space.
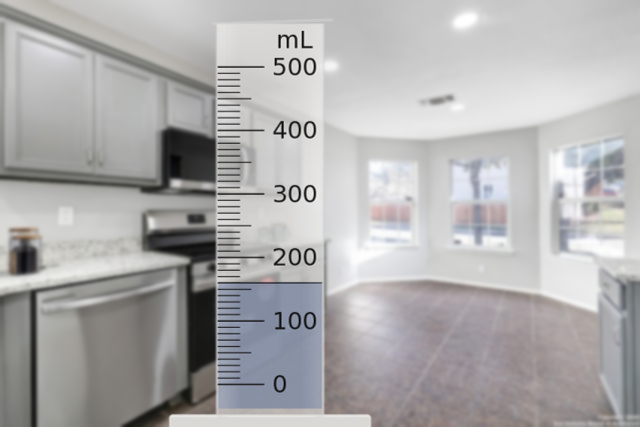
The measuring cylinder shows 160,mL
